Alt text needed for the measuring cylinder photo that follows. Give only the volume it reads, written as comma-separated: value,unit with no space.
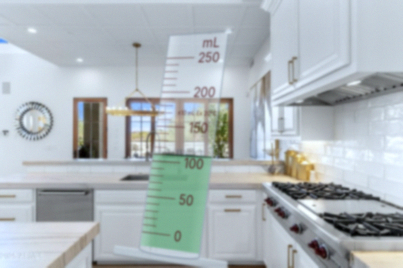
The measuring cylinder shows 110,mL
